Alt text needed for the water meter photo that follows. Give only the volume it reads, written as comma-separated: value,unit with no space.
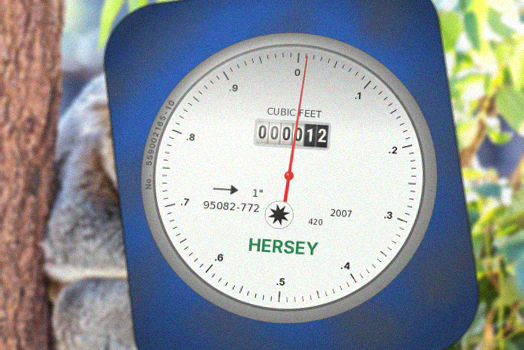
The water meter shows 12.01,ft³
